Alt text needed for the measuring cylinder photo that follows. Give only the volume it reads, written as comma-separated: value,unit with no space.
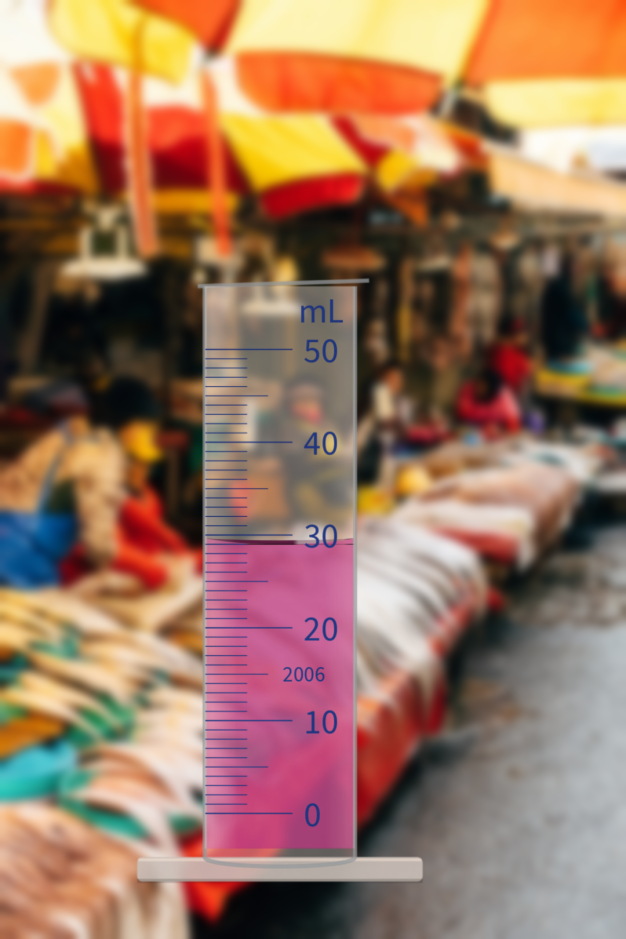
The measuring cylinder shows 29,mL
